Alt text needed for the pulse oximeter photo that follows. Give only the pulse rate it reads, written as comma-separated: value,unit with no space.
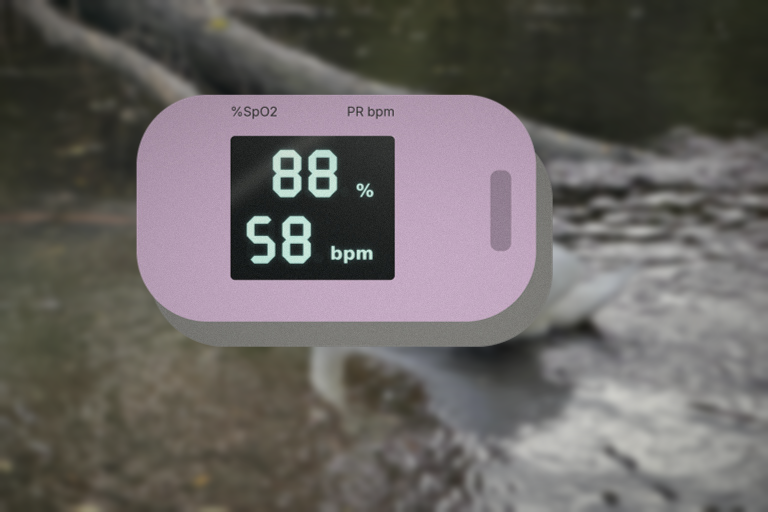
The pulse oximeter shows 58,bpm
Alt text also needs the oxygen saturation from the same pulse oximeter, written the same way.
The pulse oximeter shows 88,%
